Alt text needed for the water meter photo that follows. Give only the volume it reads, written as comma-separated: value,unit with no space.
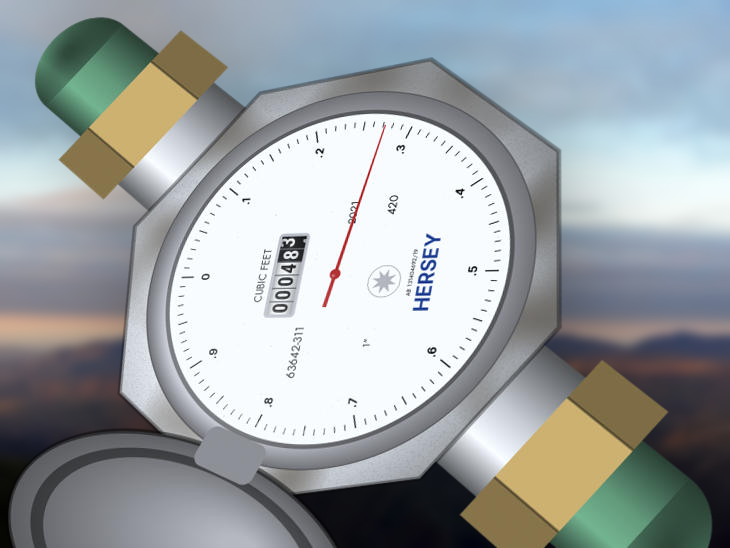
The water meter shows 483.27,ft³
